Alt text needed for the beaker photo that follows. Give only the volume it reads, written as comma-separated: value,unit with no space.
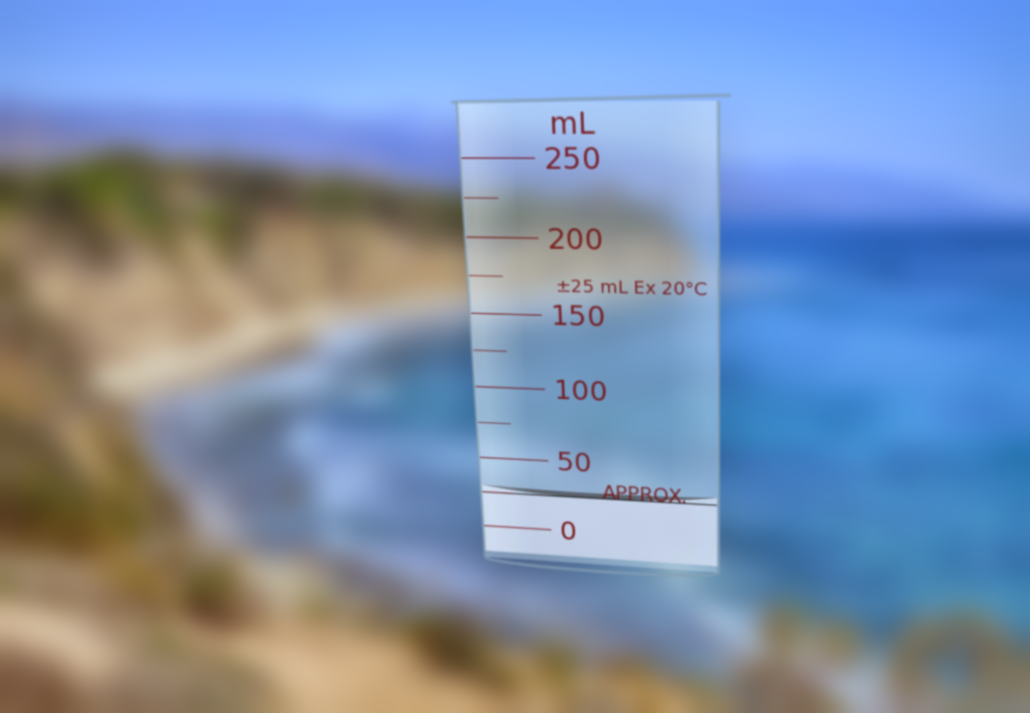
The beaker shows 25,mL
